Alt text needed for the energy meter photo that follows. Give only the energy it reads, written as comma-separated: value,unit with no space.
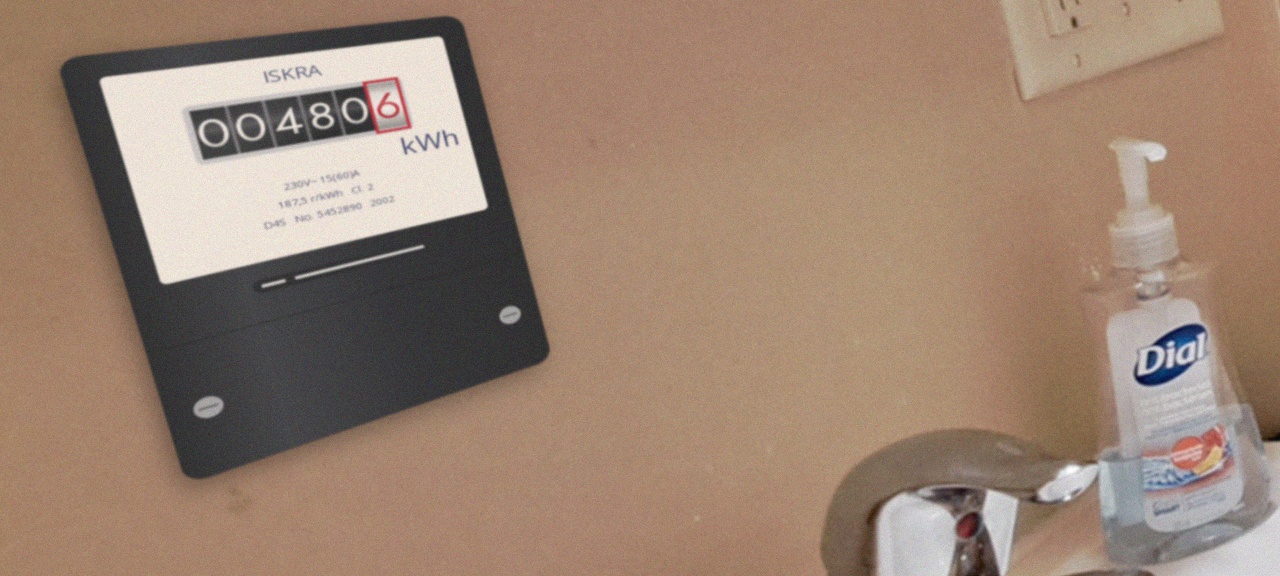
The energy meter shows 480.6,kWh
